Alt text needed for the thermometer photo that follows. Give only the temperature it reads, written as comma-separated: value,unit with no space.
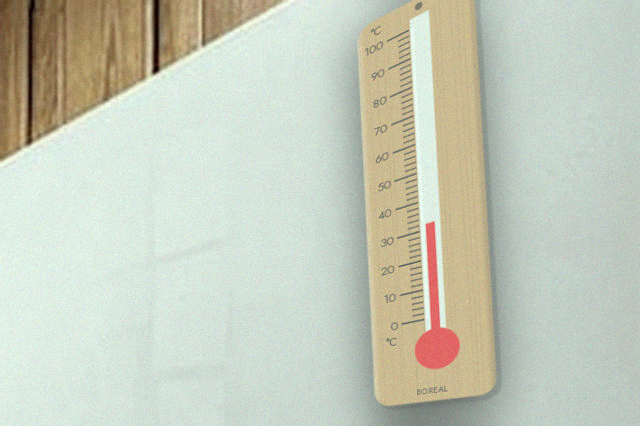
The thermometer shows 32,°C
